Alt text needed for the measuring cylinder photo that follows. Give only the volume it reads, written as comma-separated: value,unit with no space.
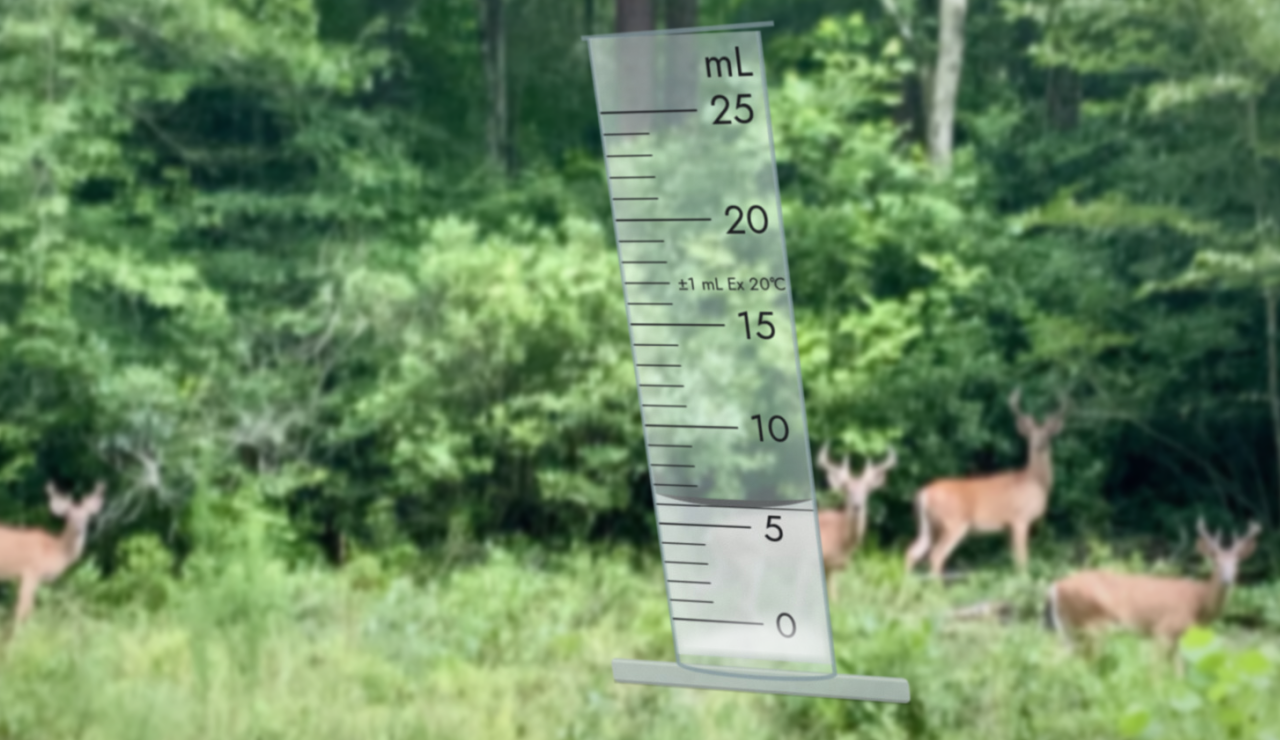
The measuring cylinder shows 6,mL
